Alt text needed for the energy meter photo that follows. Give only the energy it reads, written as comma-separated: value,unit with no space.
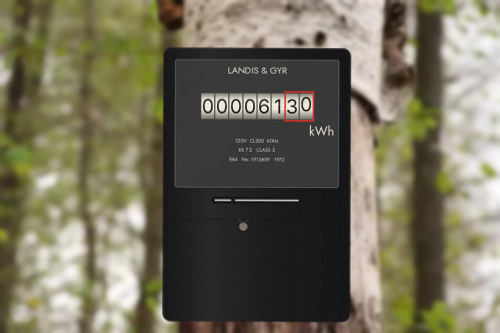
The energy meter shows 61.30,kWh
